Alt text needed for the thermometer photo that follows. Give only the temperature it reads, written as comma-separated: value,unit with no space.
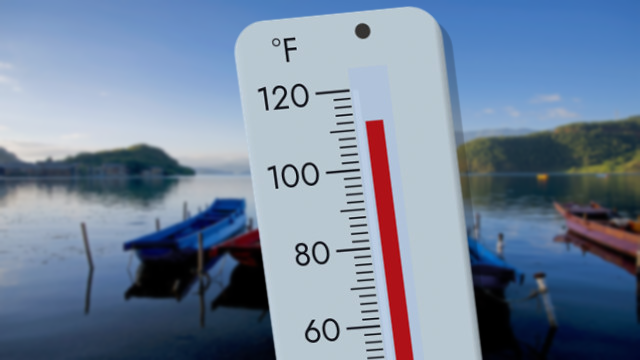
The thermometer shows 112,°F
